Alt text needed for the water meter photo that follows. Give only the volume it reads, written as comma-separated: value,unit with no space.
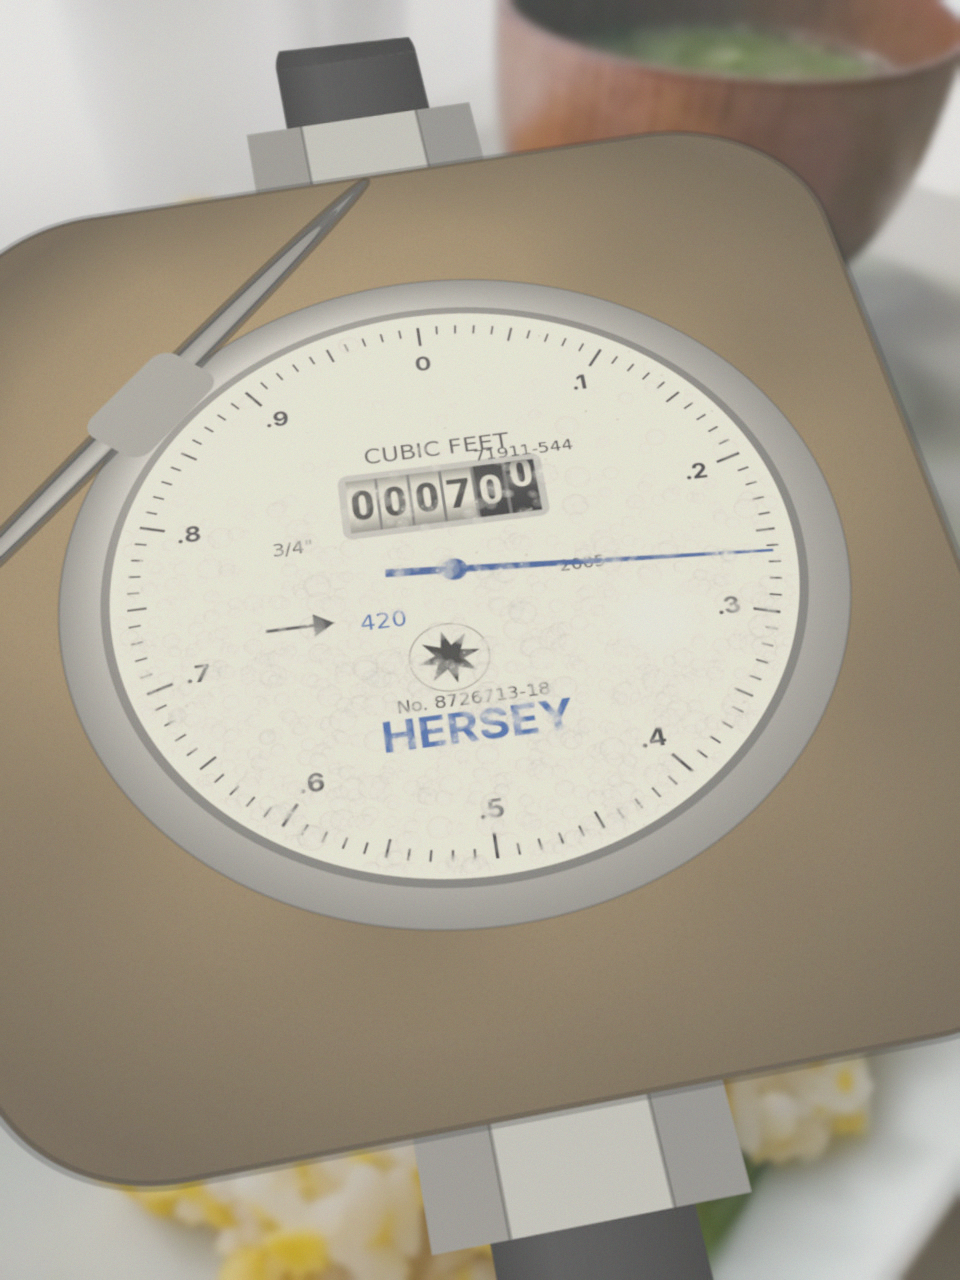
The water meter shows 700.26,ft³
